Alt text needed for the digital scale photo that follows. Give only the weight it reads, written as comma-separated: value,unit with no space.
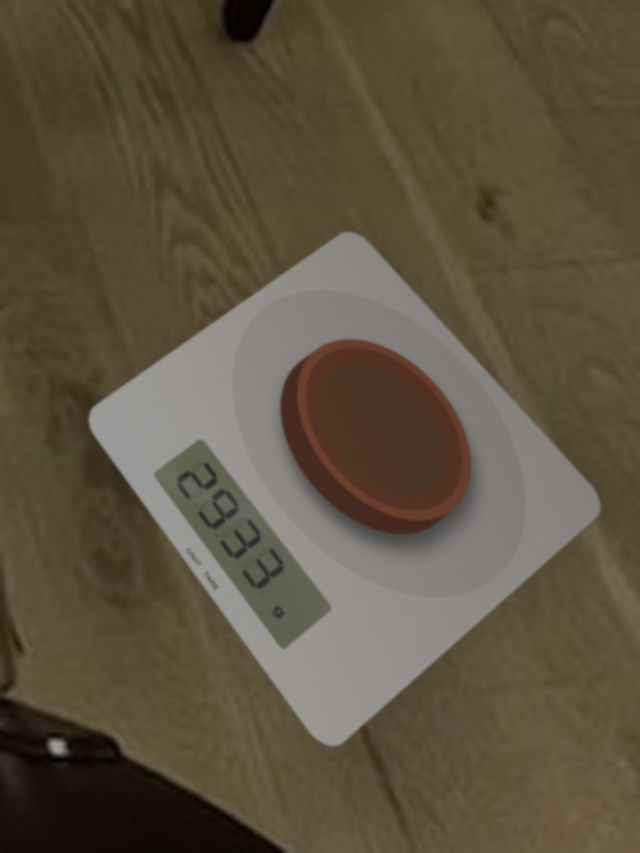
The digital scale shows 2933,g
